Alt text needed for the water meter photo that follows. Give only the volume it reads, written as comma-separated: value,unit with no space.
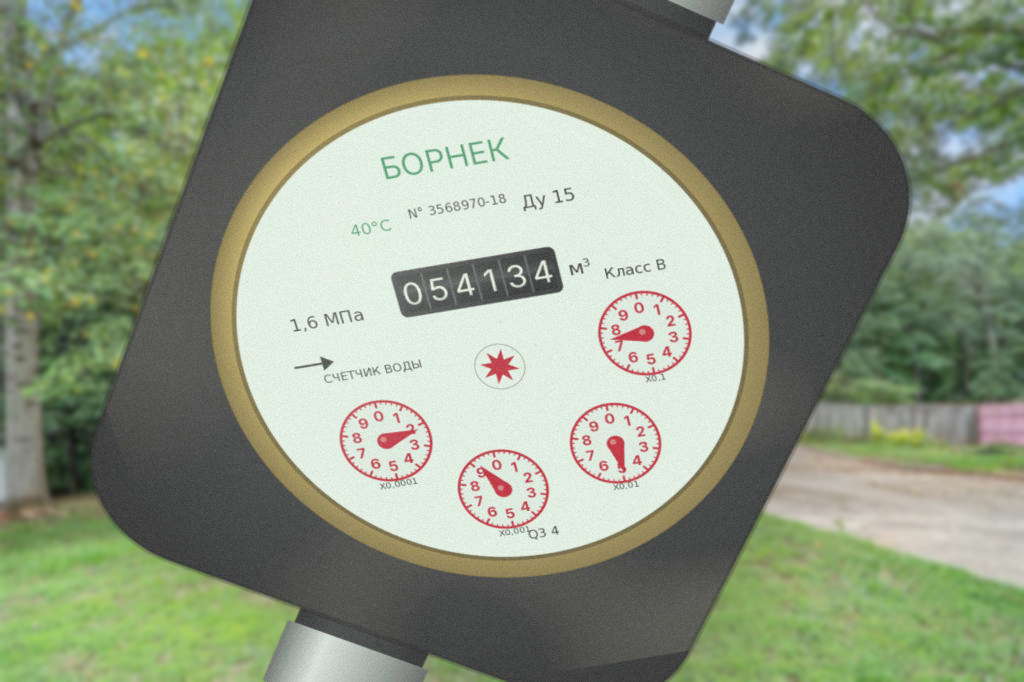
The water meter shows 54134.7492,m³
